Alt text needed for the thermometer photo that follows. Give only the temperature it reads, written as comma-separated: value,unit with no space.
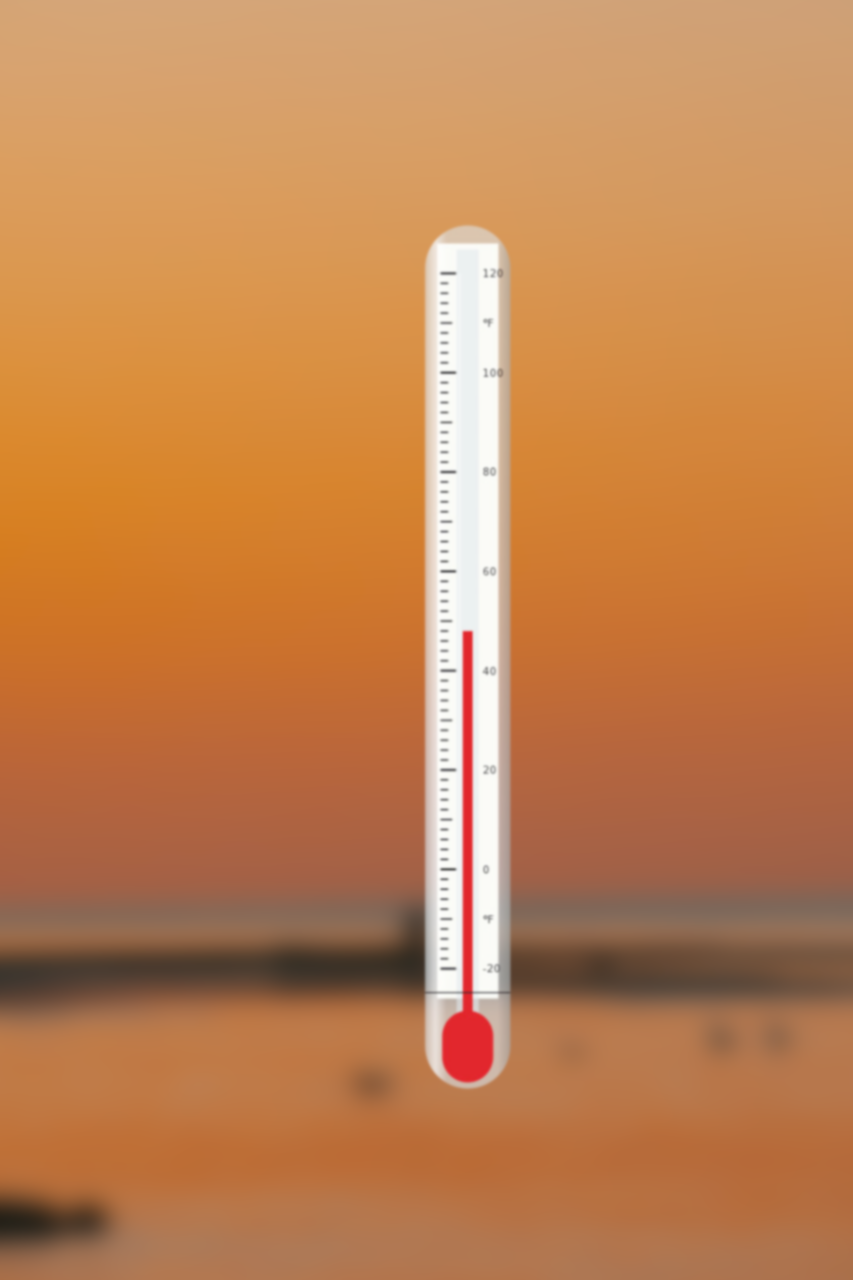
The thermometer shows 48,°F
